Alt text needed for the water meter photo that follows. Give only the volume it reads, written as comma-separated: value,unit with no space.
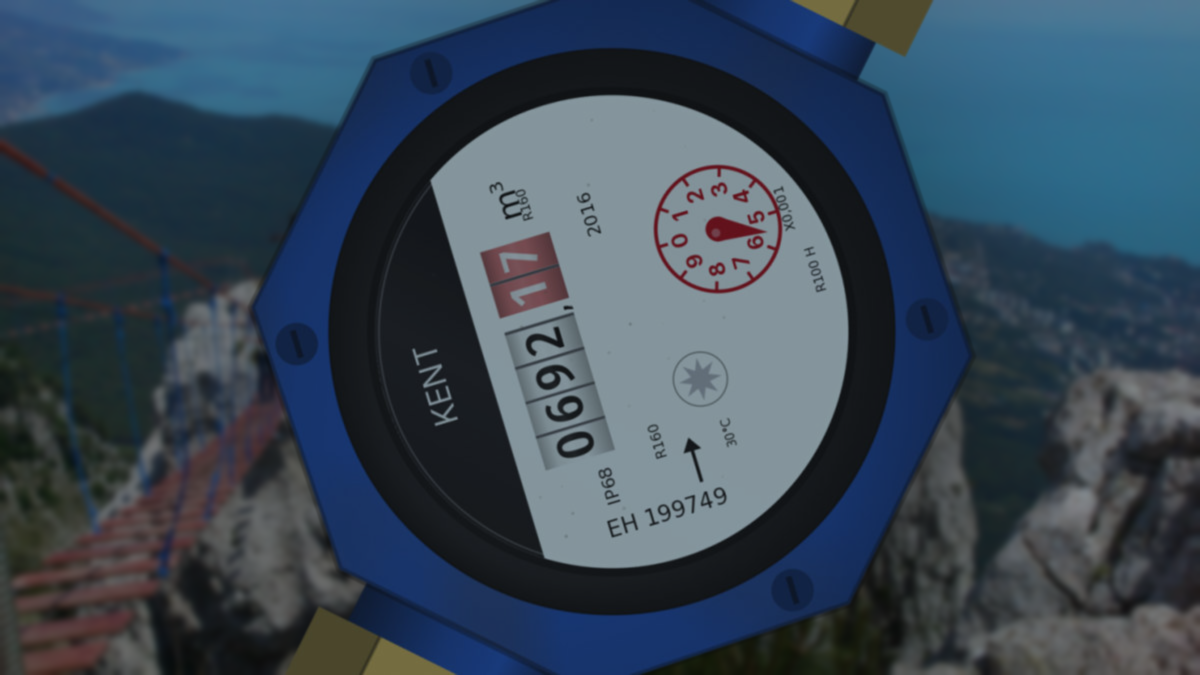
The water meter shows 692.175,m³
